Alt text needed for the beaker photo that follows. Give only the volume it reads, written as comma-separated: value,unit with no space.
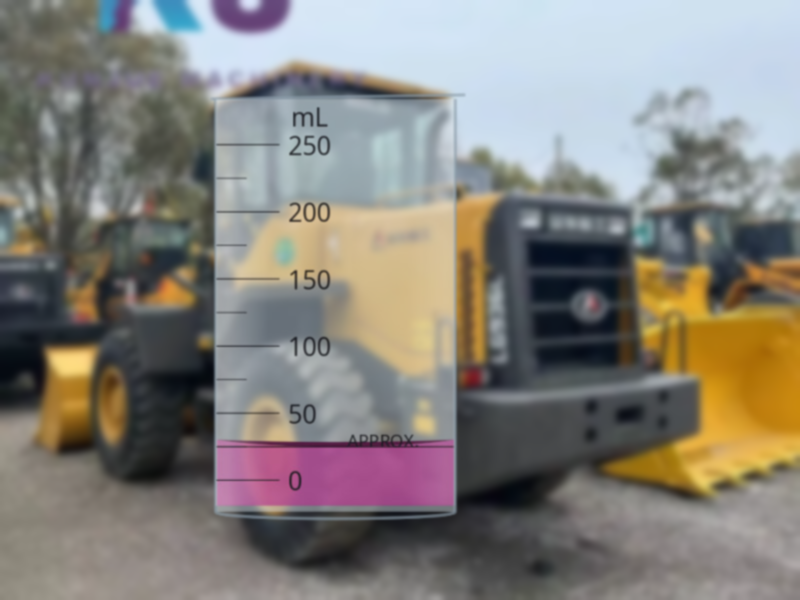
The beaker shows 25,mL
